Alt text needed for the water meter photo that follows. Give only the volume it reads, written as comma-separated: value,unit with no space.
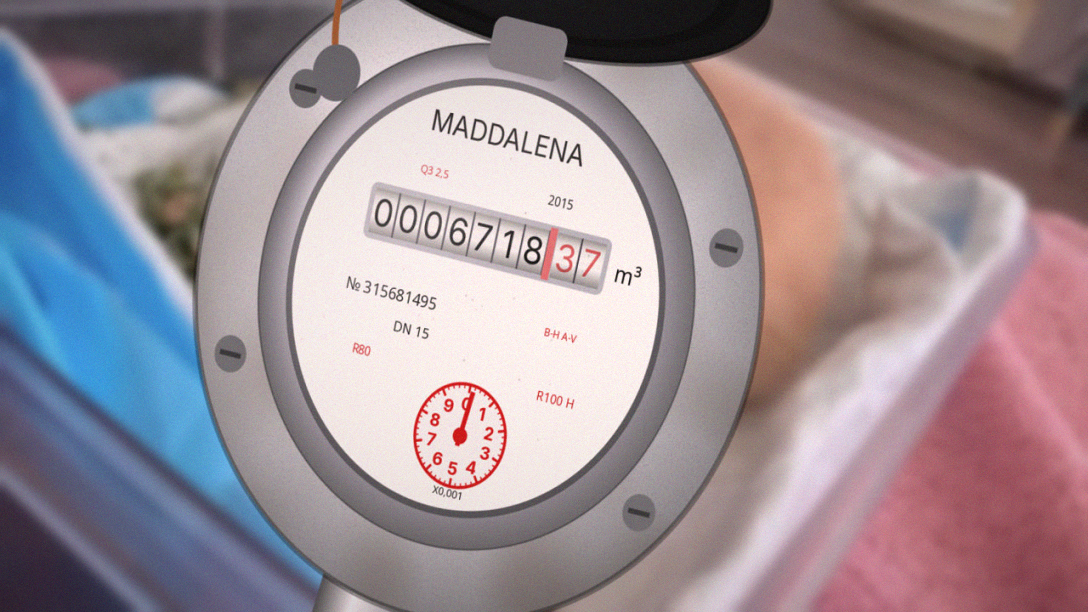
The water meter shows 6718.370,m³
